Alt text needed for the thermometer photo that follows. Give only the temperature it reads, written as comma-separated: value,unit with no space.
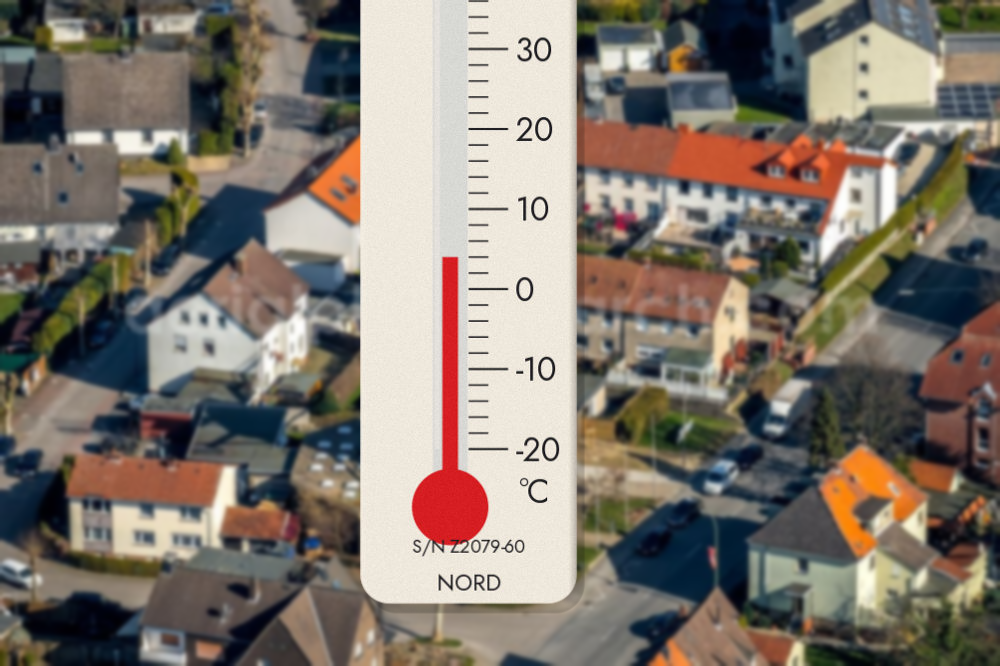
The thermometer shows 4,°C
